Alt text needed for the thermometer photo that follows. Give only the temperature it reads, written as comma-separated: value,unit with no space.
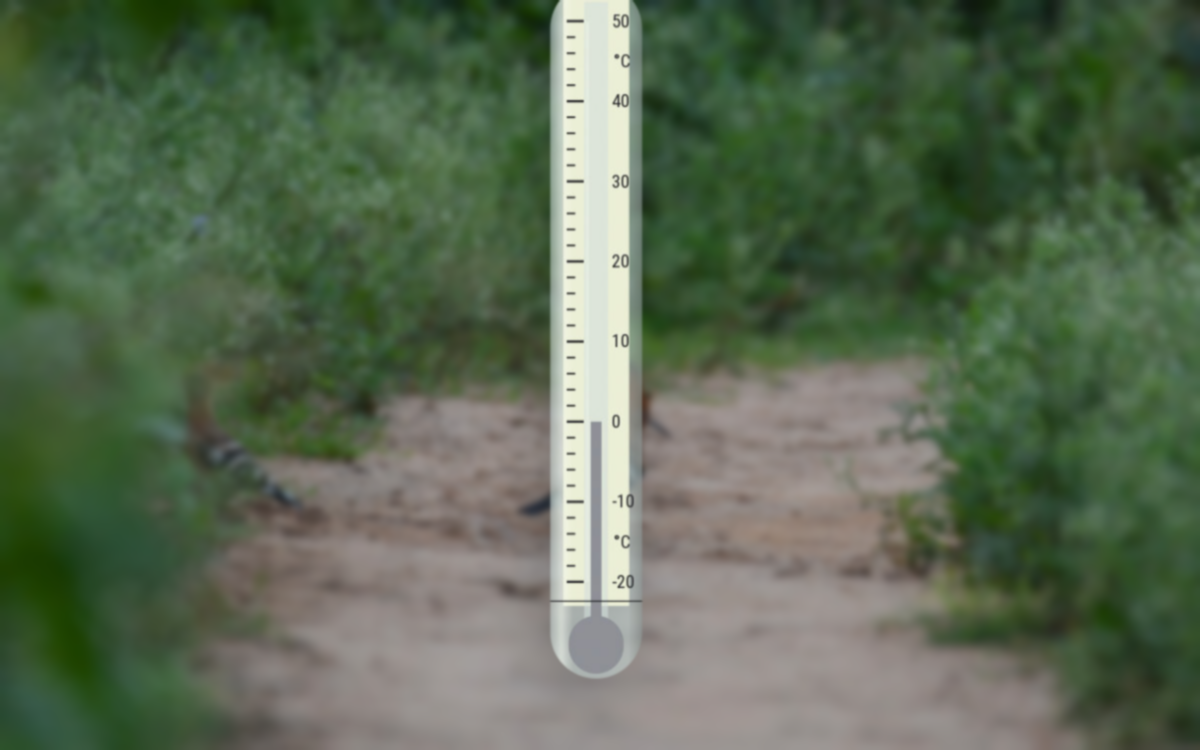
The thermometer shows 0,°C
